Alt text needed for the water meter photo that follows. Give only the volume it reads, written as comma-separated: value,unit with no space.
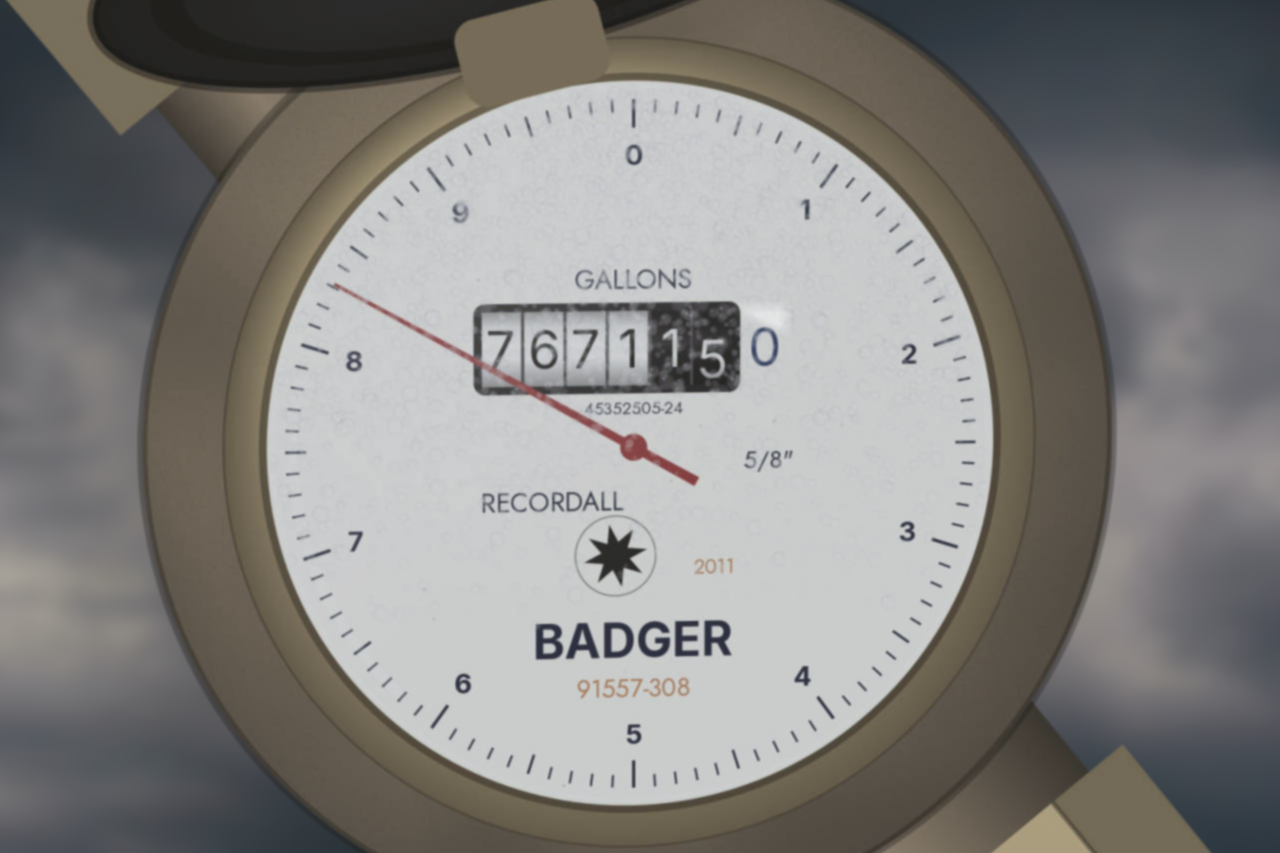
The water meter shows 7671148.3,gal
